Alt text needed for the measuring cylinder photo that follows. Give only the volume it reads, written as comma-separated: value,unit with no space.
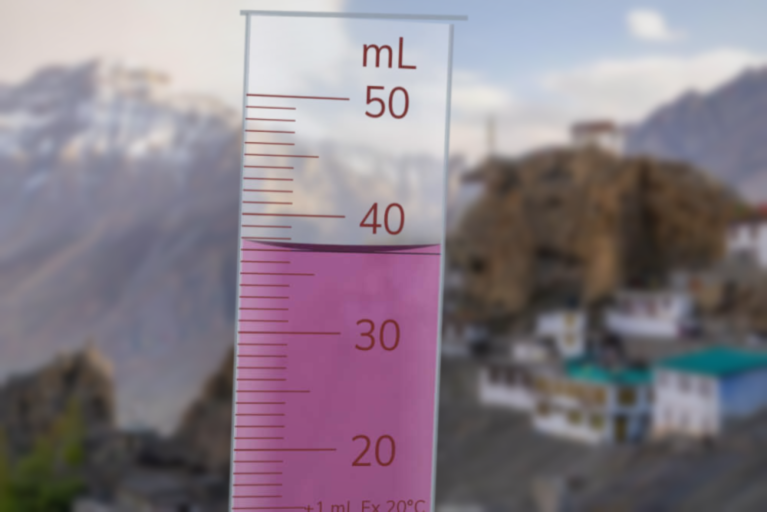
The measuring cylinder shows 37,mL
